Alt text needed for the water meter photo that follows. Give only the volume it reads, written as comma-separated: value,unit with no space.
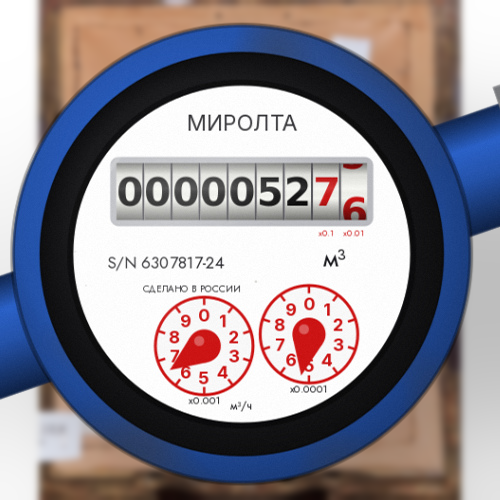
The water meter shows 52.7565,m³
